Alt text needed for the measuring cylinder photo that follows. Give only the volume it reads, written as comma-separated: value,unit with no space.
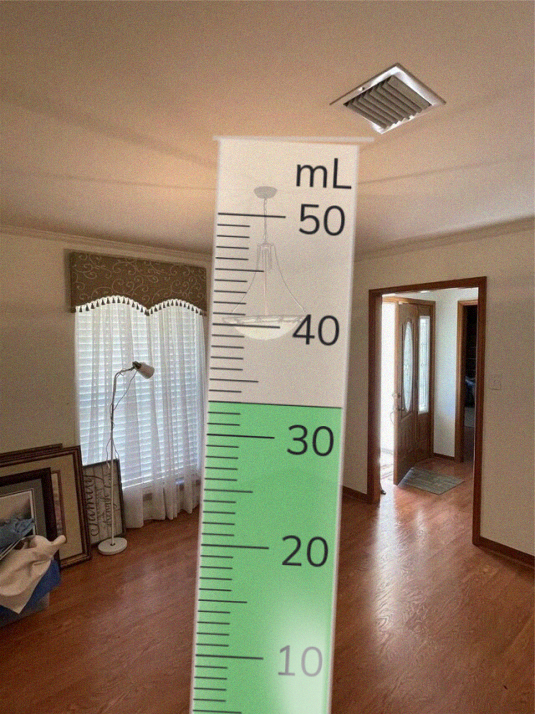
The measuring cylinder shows 33,mL
